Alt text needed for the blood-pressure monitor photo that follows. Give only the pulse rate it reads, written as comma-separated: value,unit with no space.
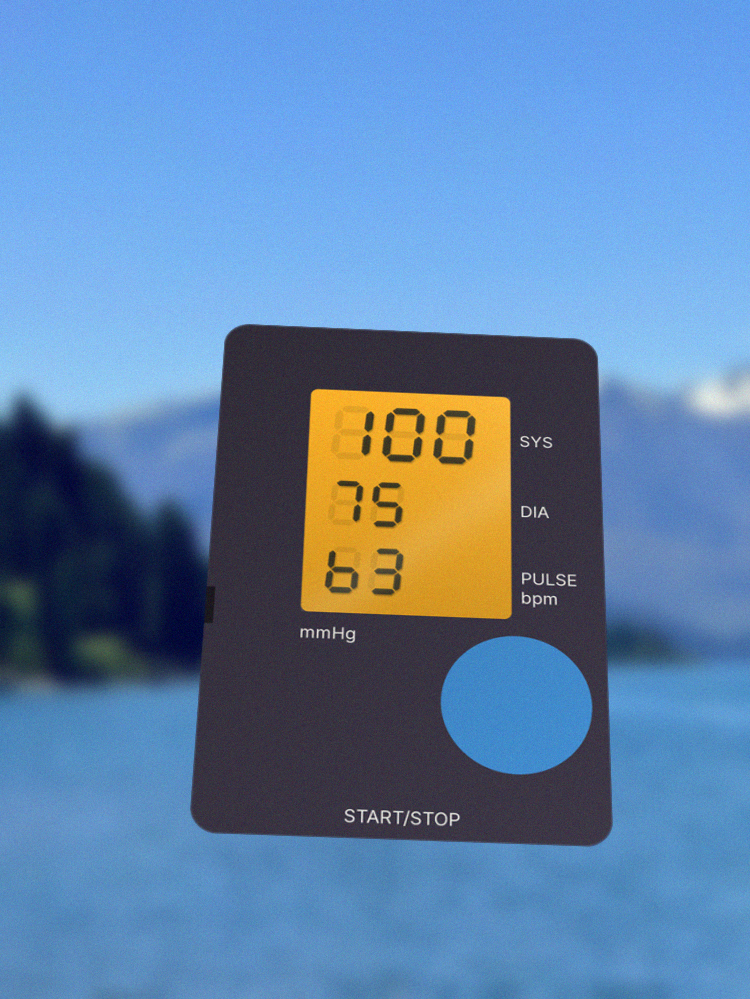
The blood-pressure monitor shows 63,bpm
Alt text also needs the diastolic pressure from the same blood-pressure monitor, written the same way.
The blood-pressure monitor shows 75,mmHg
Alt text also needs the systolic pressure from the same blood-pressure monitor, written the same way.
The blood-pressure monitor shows 100,mmHg
